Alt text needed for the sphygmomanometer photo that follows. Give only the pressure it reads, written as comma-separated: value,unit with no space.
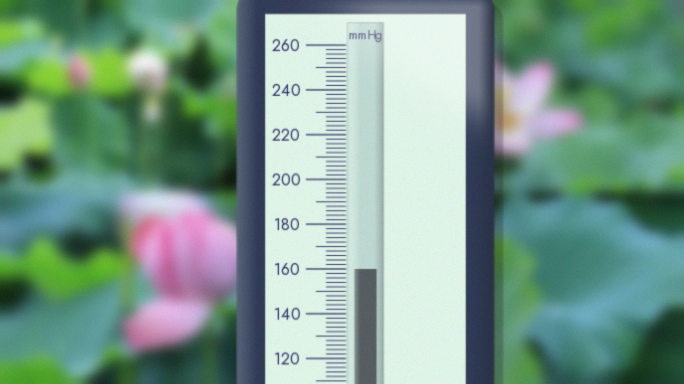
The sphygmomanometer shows 160,mmHg
